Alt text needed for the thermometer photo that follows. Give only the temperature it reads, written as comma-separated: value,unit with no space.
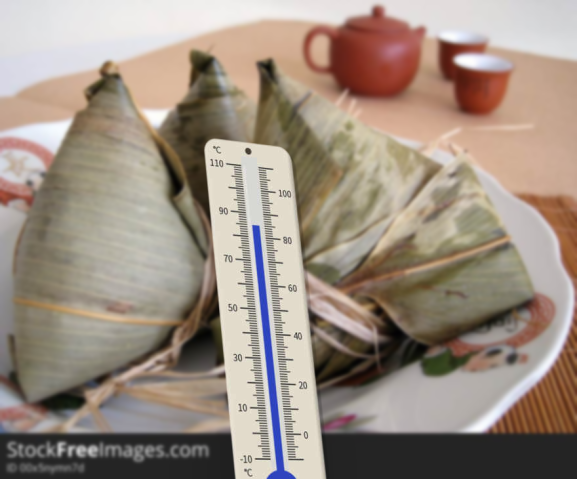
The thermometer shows 85,°C
